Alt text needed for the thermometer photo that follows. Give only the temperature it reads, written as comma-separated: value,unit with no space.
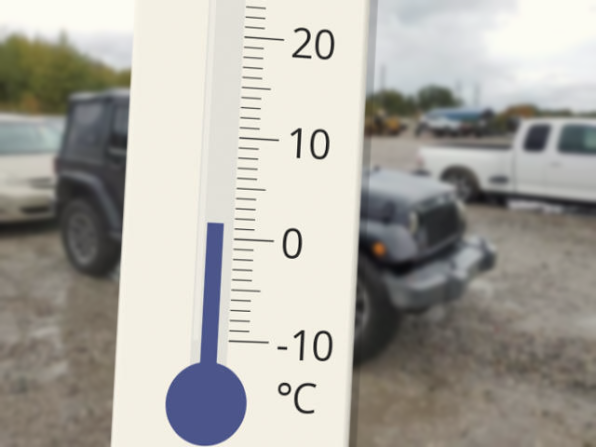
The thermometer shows 1.5,°C
